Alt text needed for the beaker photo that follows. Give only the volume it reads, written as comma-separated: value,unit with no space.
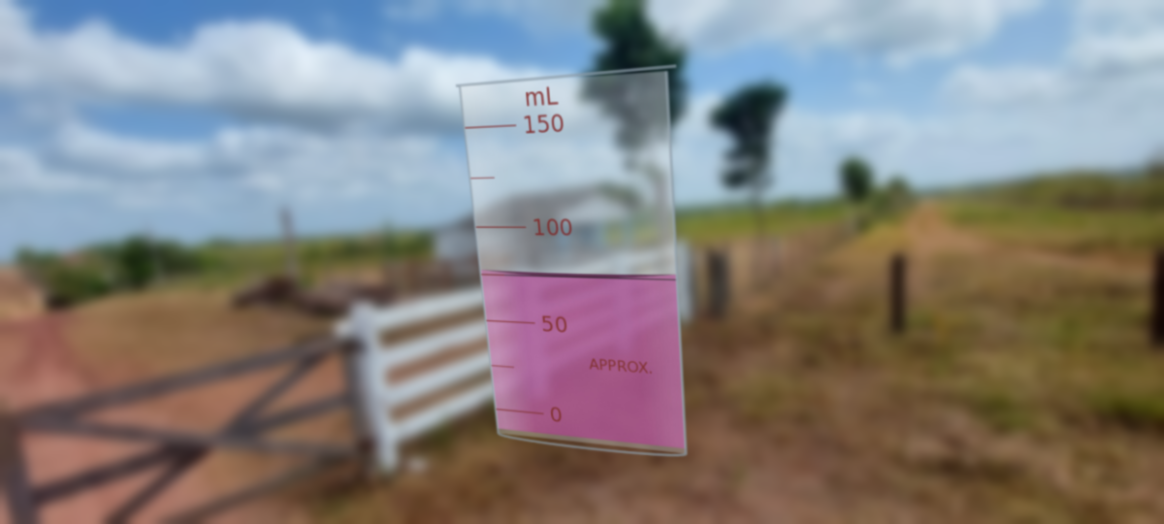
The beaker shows 75,mL
